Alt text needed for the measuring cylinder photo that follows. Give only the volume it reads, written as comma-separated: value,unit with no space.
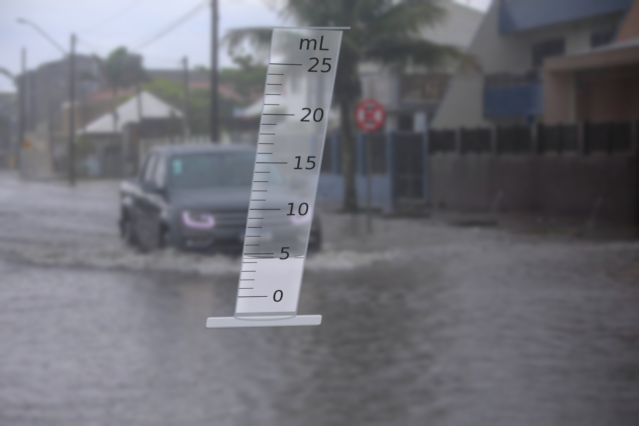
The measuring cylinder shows 4.5,mL
